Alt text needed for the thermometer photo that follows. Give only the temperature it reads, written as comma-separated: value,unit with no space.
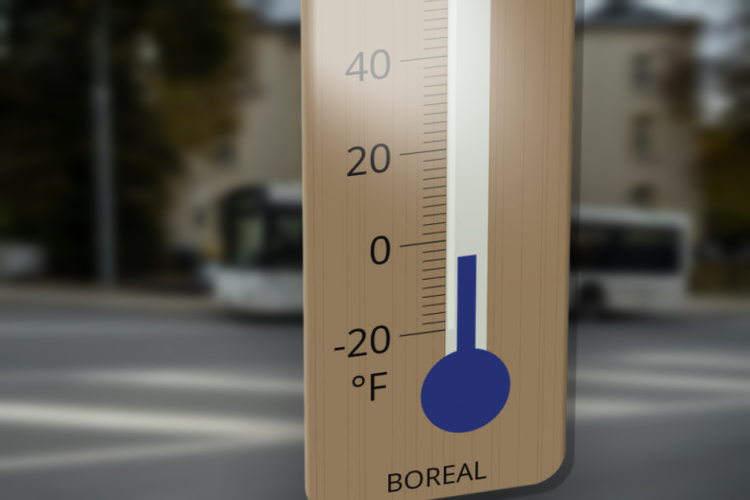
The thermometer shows -4,°F
